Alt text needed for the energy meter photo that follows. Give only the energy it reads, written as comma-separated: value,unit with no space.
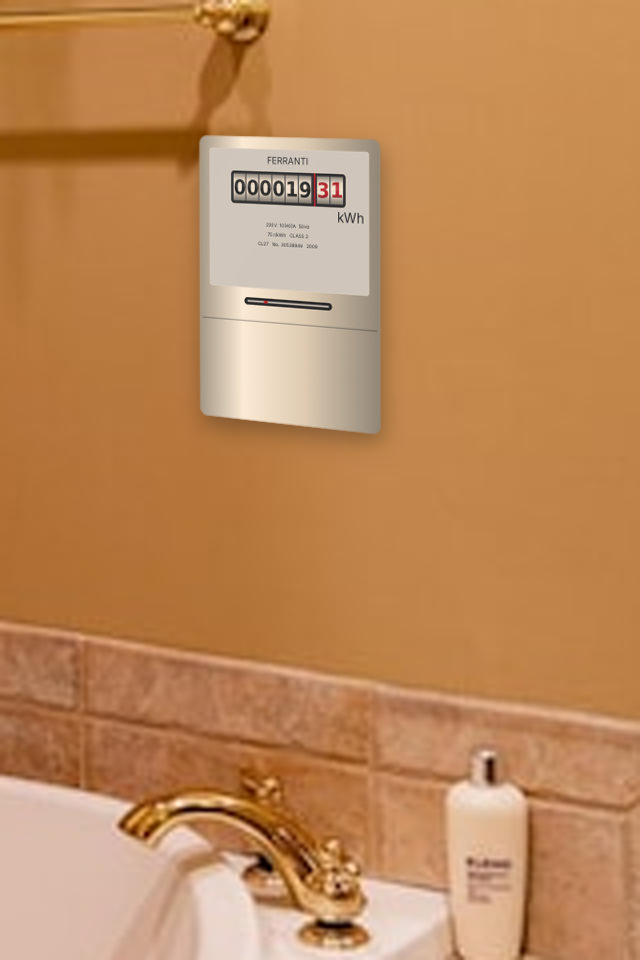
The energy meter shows 19.31,kWh
